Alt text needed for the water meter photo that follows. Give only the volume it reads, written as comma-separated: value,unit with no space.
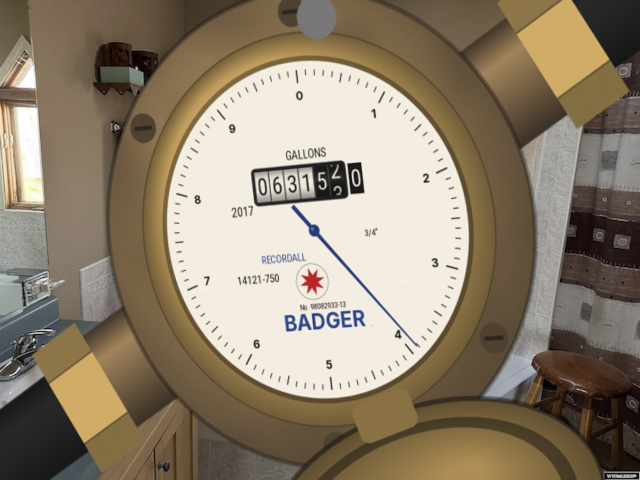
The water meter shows 631523.9,gal
